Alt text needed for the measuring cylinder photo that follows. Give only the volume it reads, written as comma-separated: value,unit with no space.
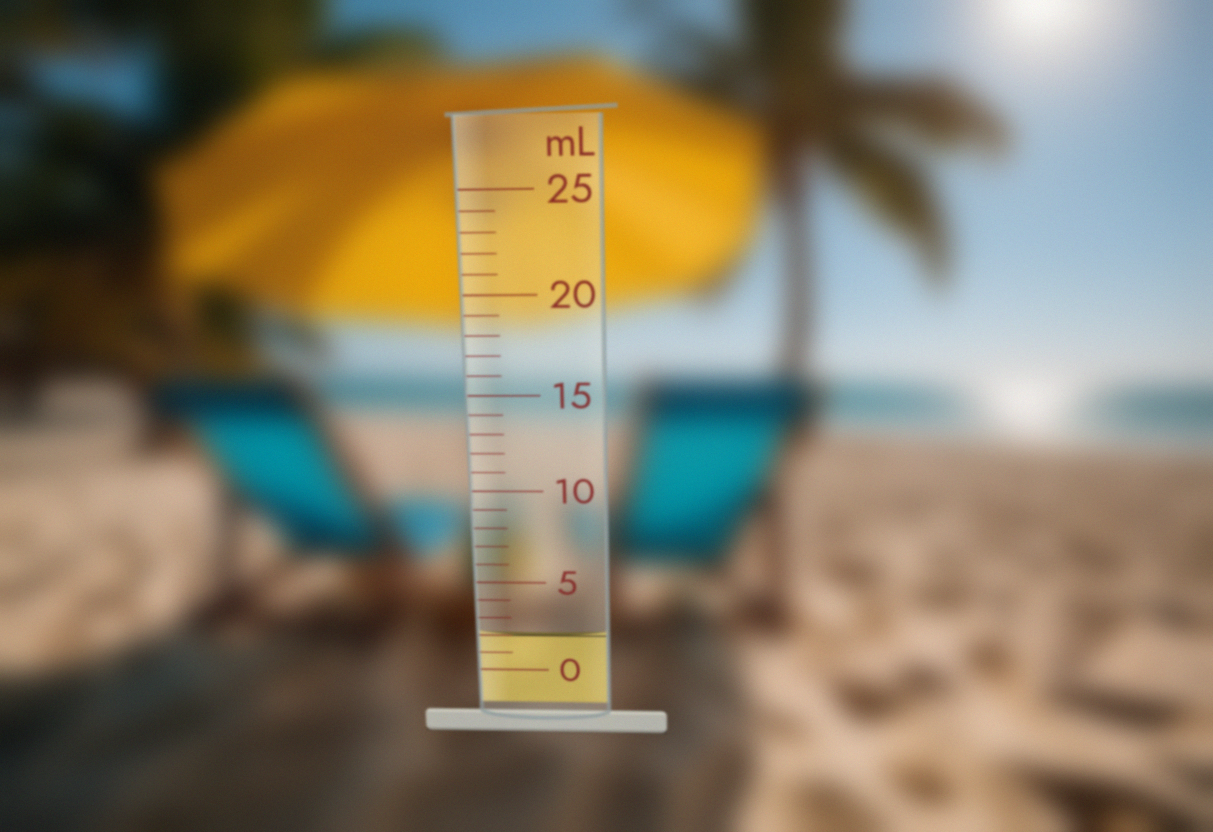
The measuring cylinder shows 2,mL
